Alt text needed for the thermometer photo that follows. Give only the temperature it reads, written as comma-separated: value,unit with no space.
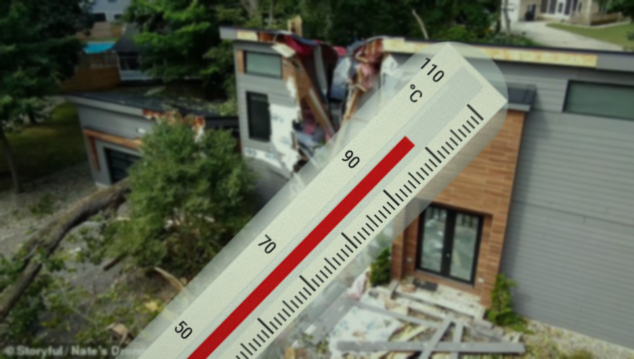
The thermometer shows 99,°C
